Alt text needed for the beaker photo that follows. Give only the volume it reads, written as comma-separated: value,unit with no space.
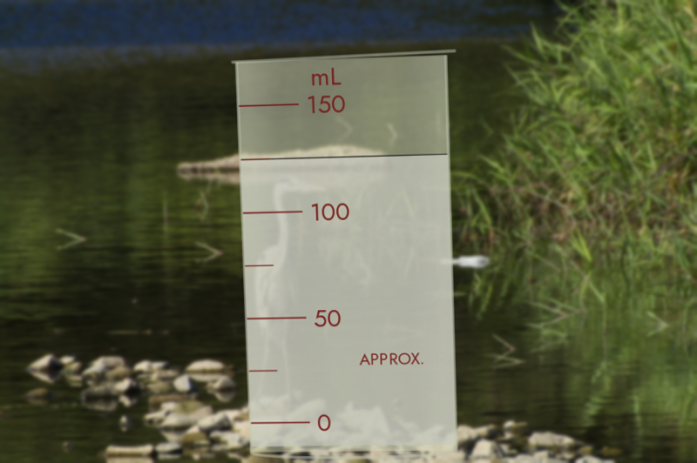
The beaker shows 125,mL
